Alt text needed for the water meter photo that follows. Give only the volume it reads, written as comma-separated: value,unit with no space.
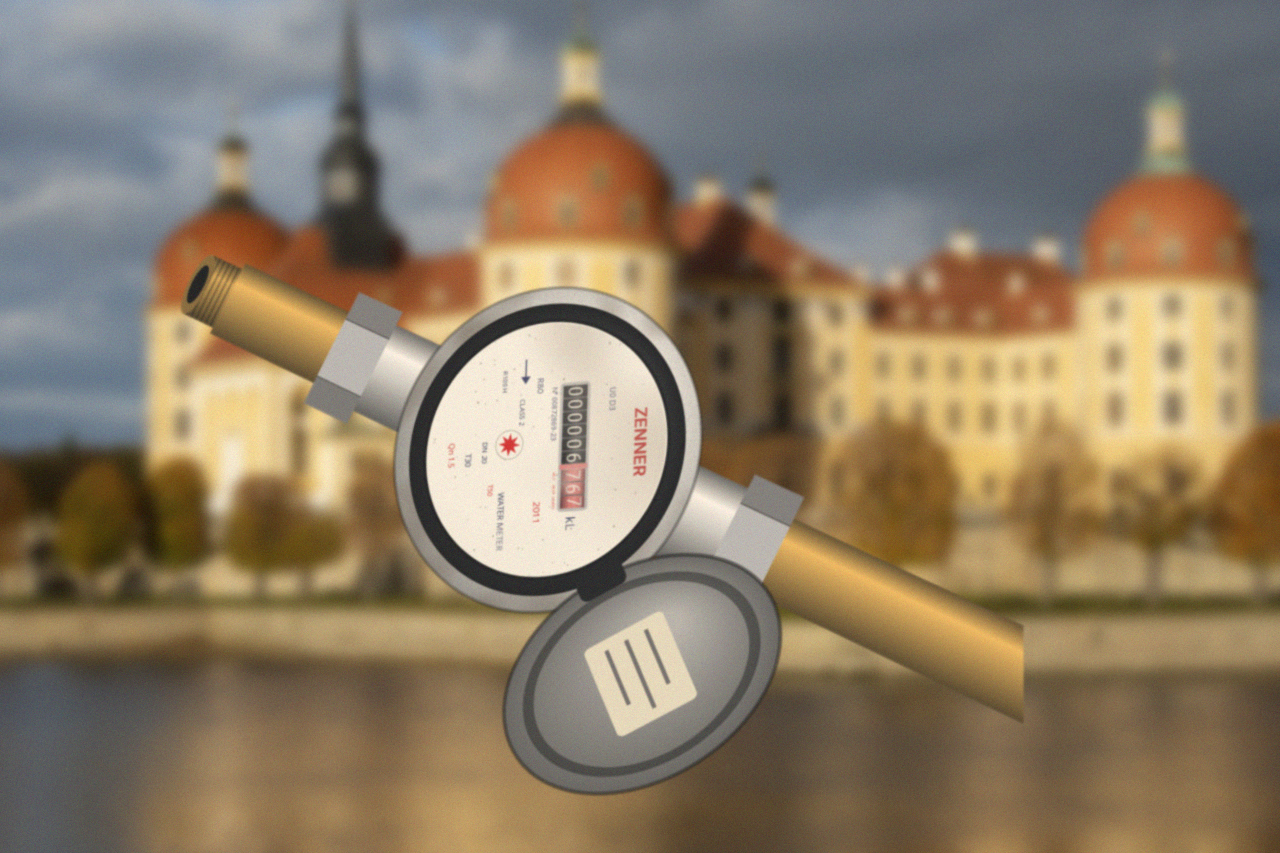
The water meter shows 6.767,kL
